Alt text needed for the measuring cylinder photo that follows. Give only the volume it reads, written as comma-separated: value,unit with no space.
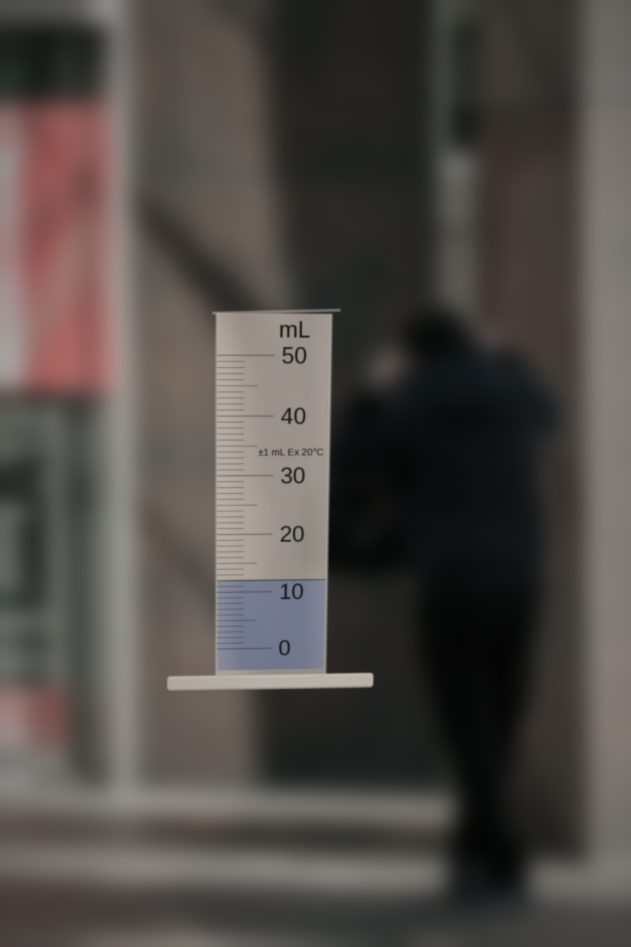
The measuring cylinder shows 12,mL
